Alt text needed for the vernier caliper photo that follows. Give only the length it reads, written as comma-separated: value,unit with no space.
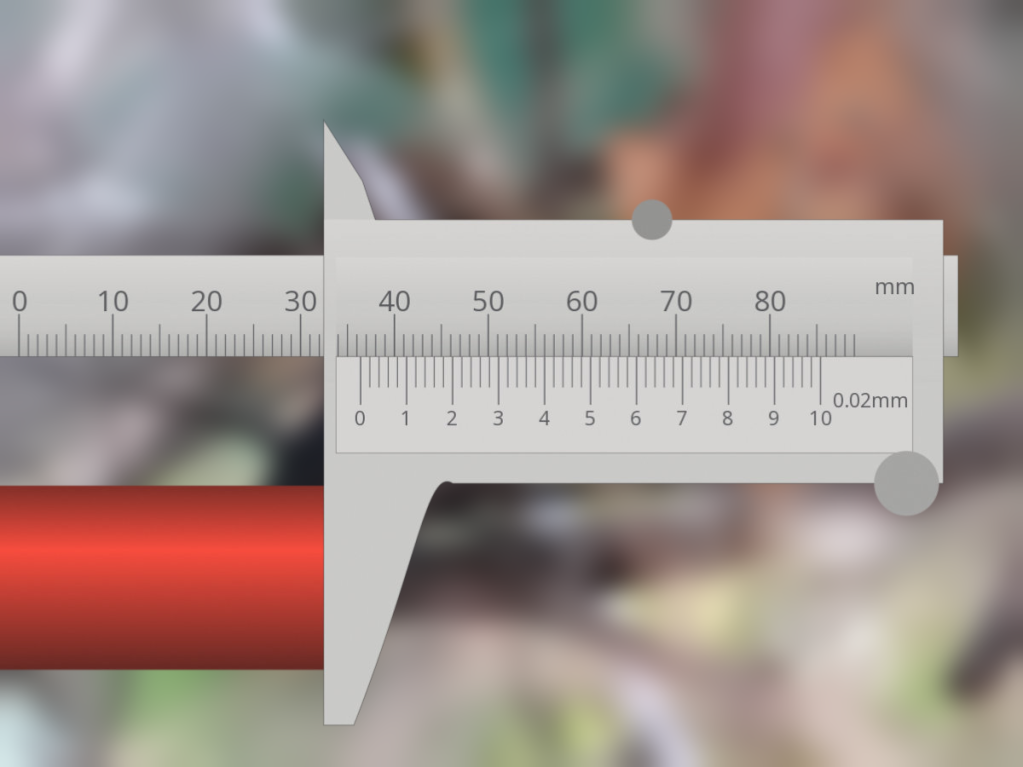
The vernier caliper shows 36.4,mm
